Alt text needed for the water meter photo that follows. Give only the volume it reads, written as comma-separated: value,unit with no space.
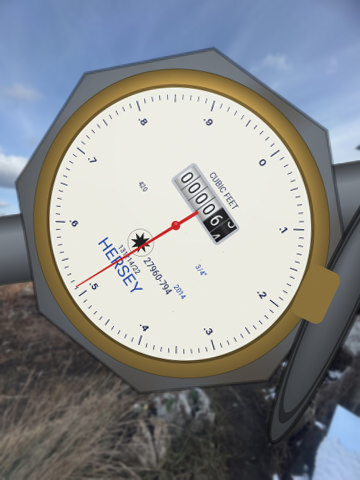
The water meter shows 63.51,ft³
